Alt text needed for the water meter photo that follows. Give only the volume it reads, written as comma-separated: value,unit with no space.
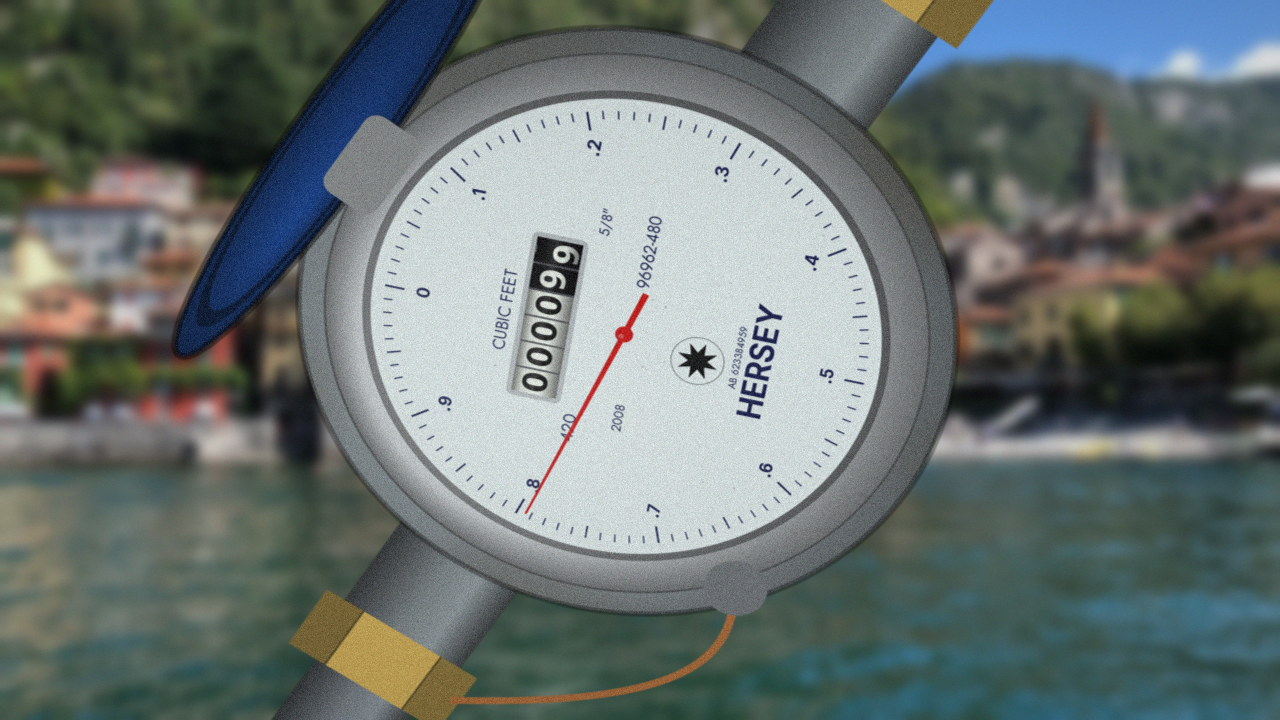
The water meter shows 98.79,ft³
